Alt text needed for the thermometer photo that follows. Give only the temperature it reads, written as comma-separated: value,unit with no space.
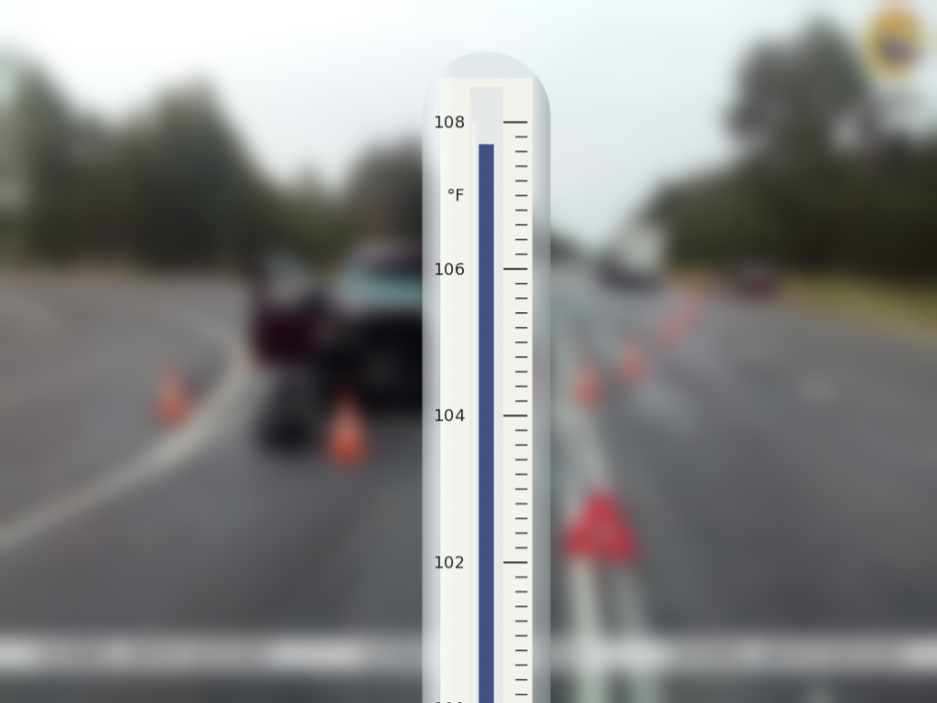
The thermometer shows 107.7,°F
